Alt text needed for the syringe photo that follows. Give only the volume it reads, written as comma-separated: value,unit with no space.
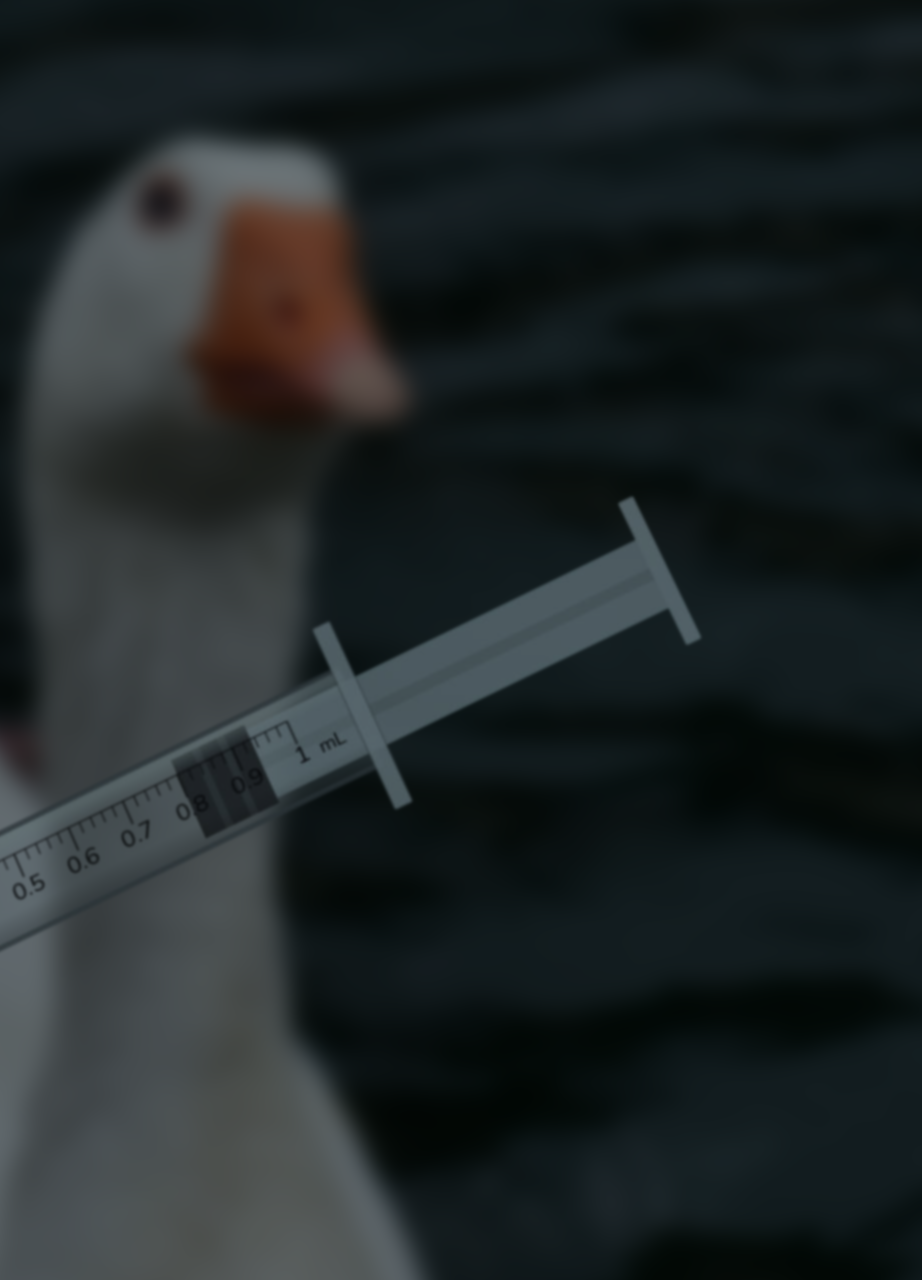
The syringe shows 0.8,mL
